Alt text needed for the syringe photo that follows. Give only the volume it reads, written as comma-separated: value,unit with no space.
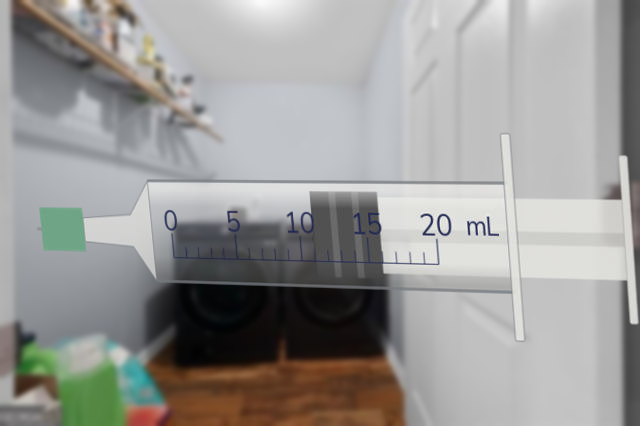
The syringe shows 11,mL
